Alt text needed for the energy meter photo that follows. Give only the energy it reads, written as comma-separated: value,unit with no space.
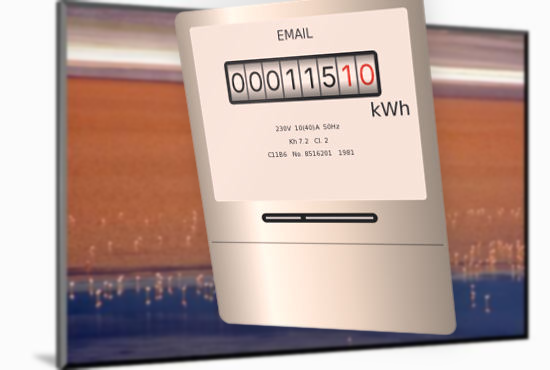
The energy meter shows 115.10,kWh
